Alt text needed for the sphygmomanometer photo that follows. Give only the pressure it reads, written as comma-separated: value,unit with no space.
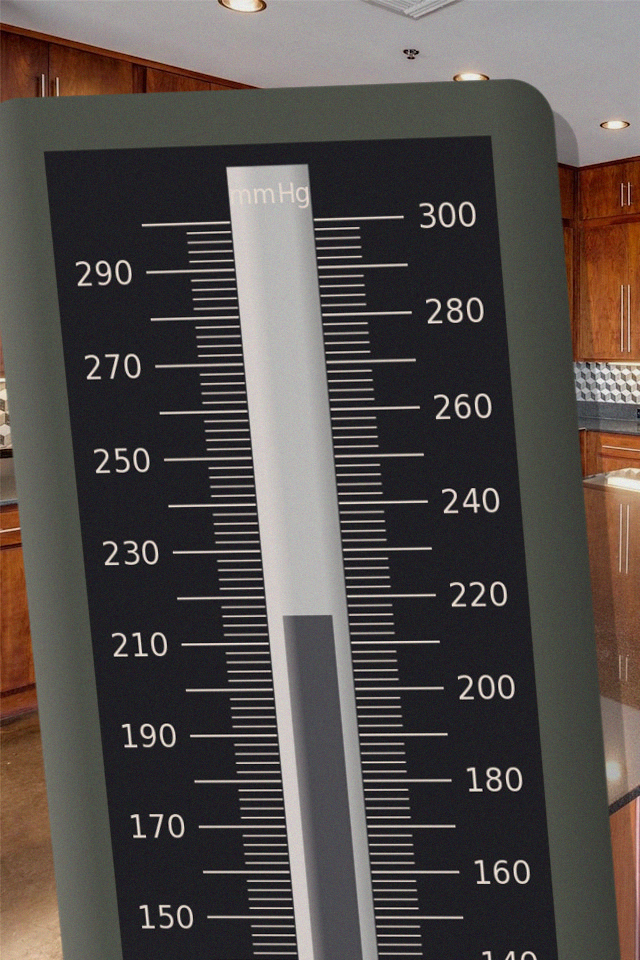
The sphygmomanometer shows 216,mmHg
